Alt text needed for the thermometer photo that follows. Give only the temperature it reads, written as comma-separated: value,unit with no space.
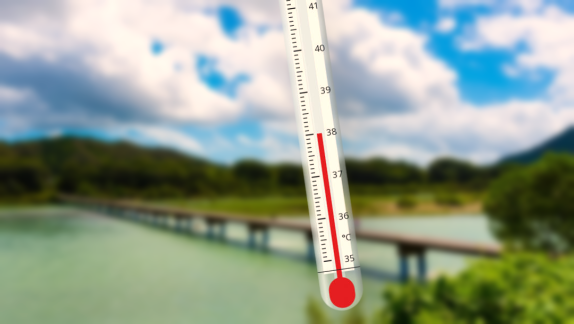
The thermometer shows 38,°C
